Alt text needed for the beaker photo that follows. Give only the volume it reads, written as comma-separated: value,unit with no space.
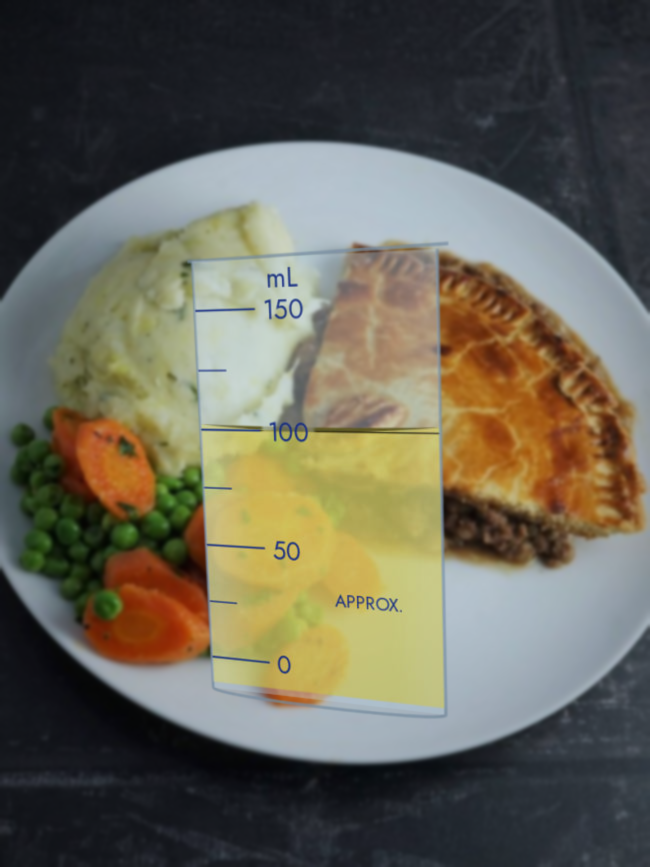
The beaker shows 100,mL
